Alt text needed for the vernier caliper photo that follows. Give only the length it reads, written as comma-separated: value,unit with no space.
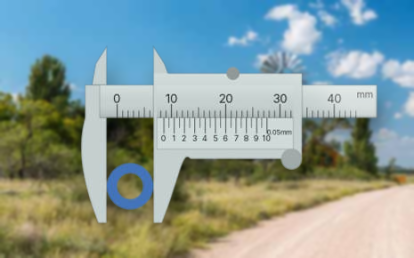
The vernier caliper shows 8.6,mm
